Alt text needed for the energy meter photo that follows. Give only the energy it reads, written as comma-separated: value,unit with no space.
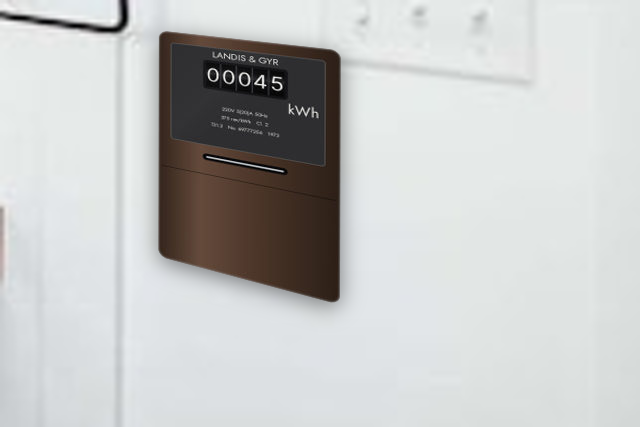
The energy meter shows 45,kWh
